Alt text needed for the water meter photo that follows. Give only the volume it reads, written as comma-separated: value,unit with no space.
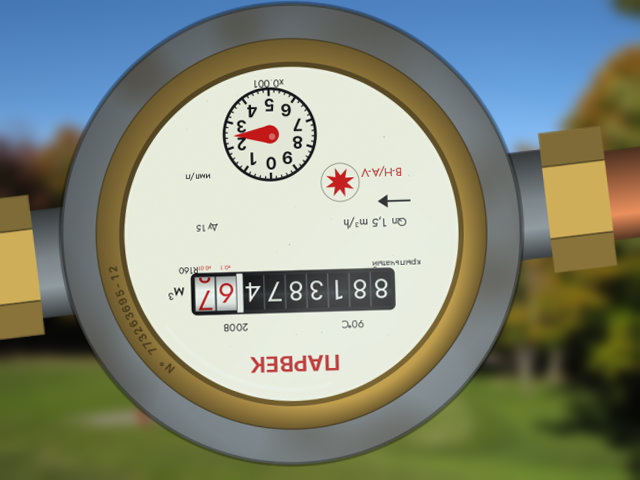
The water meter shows 8813874.672,m³
